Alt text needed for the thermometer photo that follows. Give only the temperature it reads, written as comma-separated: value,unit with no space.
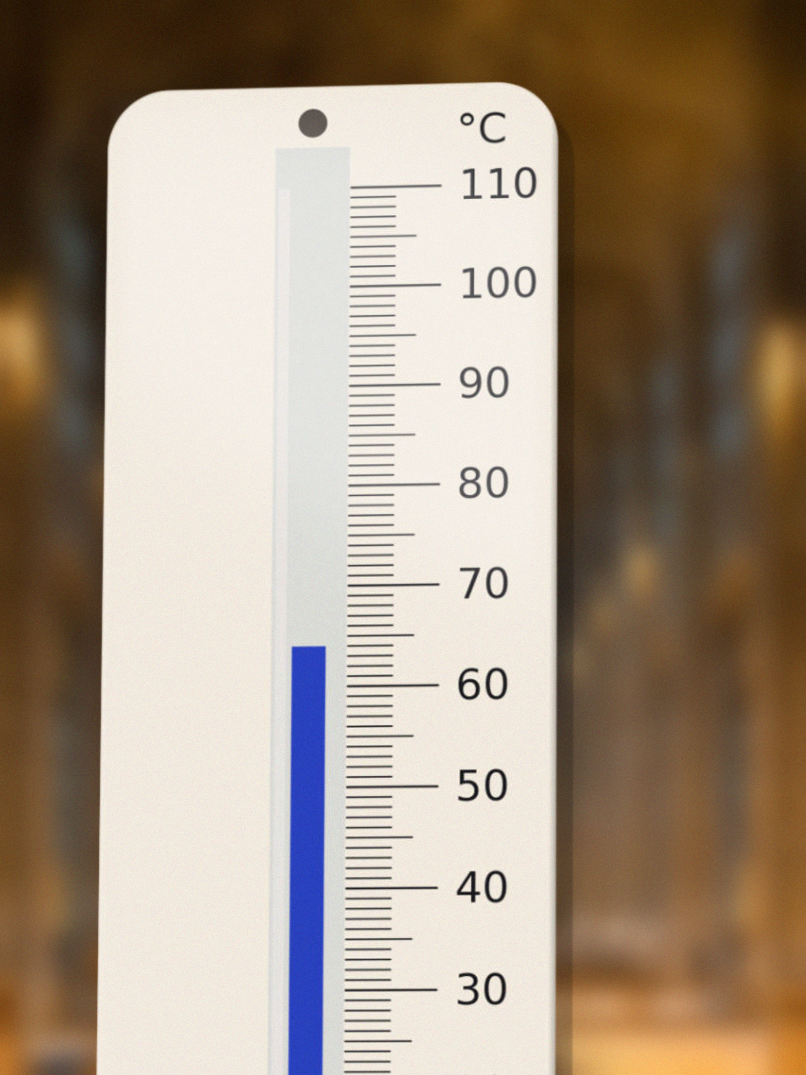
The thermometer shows 64,°C
